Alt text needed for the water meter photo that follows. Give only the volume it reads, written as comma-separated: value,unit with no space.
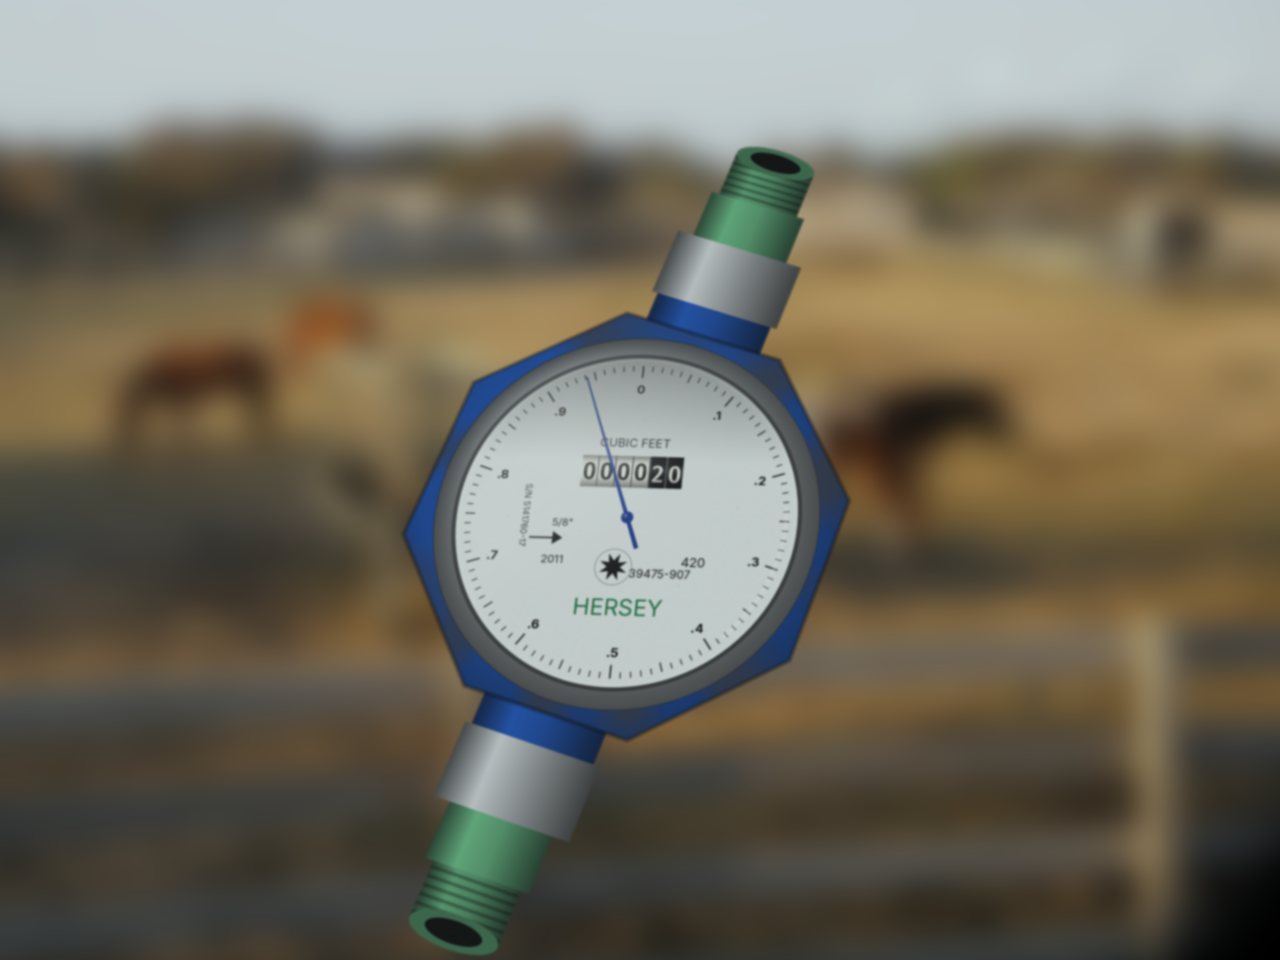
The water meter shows 19.94,ft³
